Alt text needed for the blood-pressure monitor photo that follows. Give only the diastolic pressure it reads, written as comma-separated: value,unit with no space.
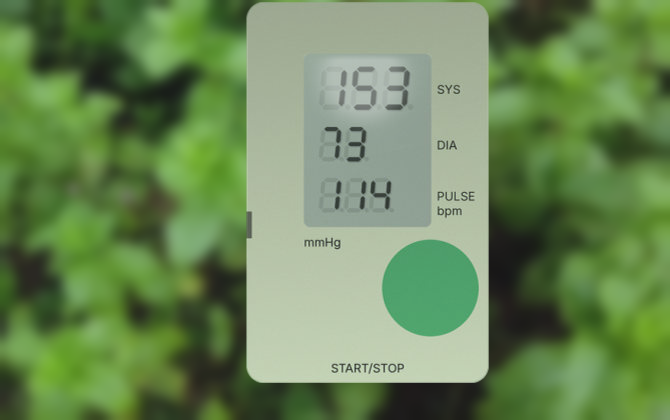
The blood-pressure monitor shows 73,mmHg
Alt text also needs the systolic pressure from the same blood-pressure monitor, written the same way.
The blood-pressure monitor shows 153,mmHg
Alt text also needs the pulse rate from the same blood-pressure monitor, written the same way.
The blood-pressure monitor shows 114,bpm
